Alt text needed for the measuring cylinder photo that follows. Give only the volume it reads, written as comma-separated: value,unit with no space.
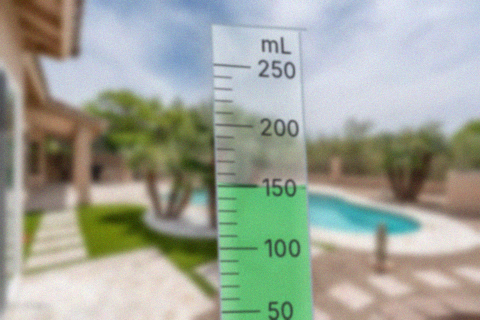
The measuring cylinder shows 150,mL
